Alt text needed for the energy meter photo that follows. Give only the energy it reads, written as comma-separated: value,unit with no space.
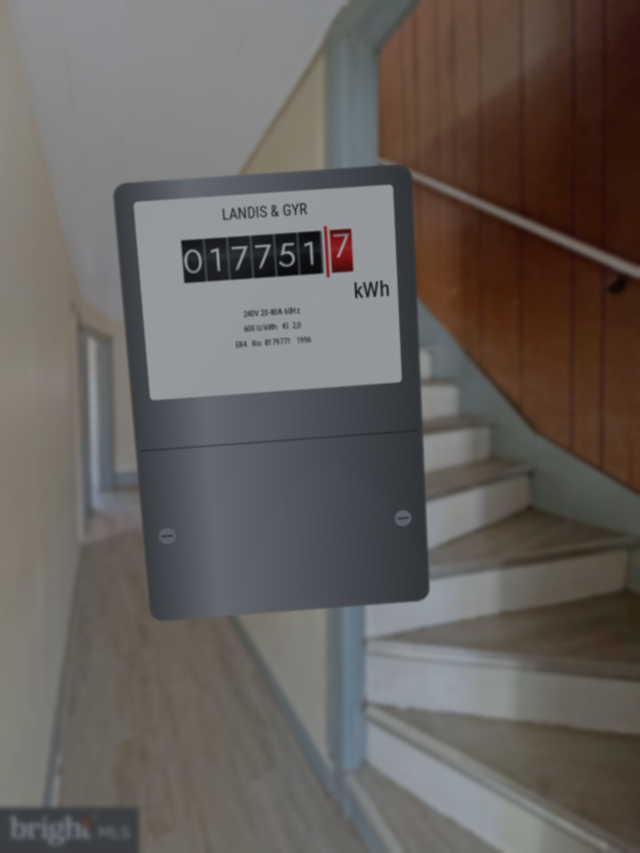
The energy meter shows 17751.7,kWh
